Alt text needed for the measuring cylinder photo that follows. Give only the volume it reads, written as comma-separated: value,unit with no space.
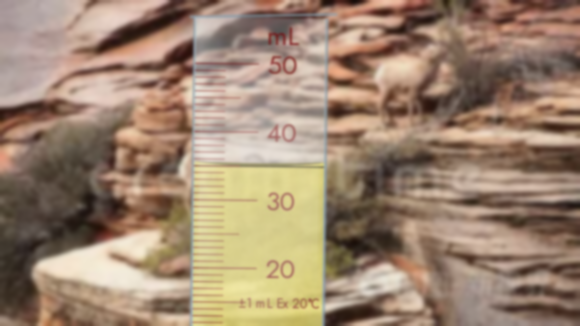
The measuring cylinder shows 35,mL
